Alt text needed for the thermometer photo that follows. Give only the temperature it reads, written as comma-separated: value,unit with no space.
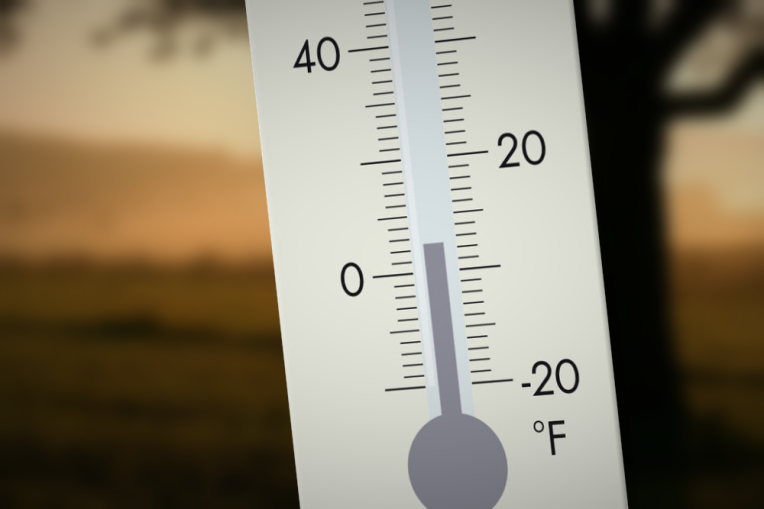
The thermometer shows 5,°F
